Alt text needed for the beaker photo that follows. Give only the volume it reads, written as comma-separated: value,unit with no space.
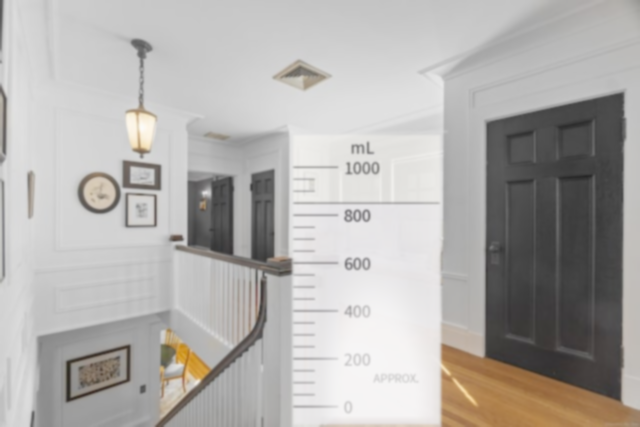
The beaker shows 850,mL
